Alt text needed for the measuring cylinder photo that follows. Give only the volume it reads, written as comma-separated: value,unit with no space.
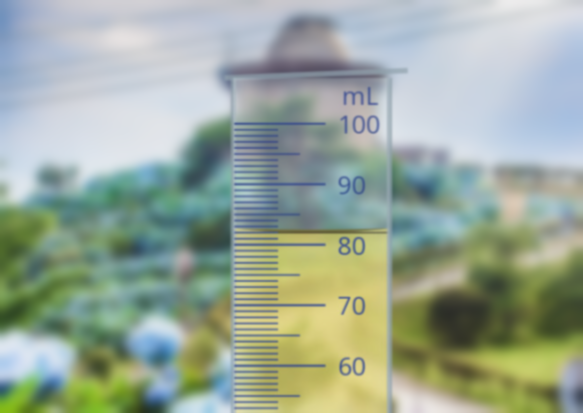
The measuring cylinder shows 82,mL
